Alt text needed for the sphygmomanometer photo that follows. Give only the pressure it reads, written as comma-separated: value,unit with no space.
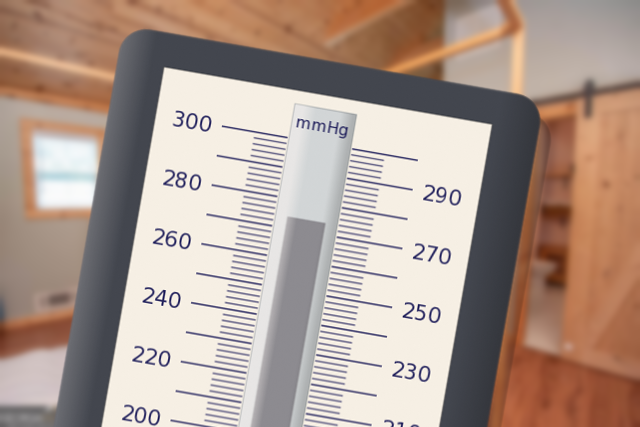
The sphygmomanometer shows 274,mmHg
